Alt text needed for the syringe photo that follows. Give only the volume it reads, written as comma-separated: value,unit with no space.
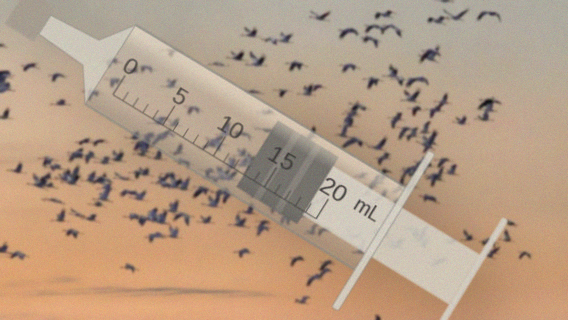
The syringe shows 13,mL
